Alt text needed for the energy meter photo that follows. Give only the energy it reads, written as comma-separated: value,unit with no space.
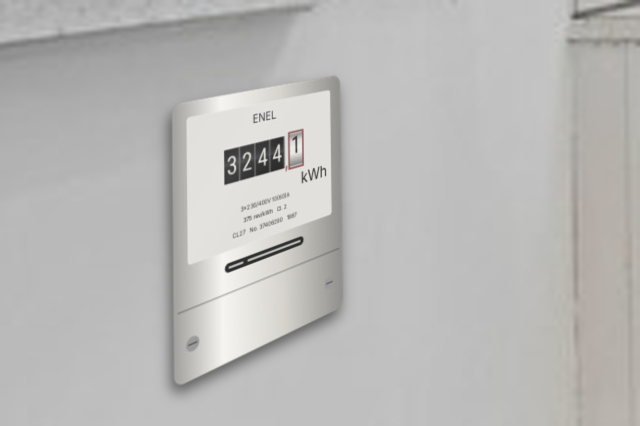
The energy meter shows 3244.1,kWh
